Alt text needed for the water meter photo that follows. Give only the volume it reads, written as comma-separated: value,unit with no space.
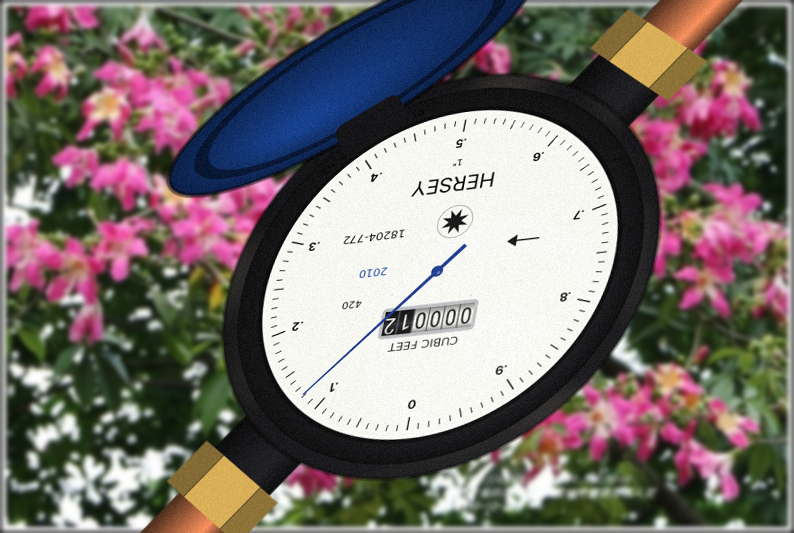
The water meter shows 12.12,ft³
